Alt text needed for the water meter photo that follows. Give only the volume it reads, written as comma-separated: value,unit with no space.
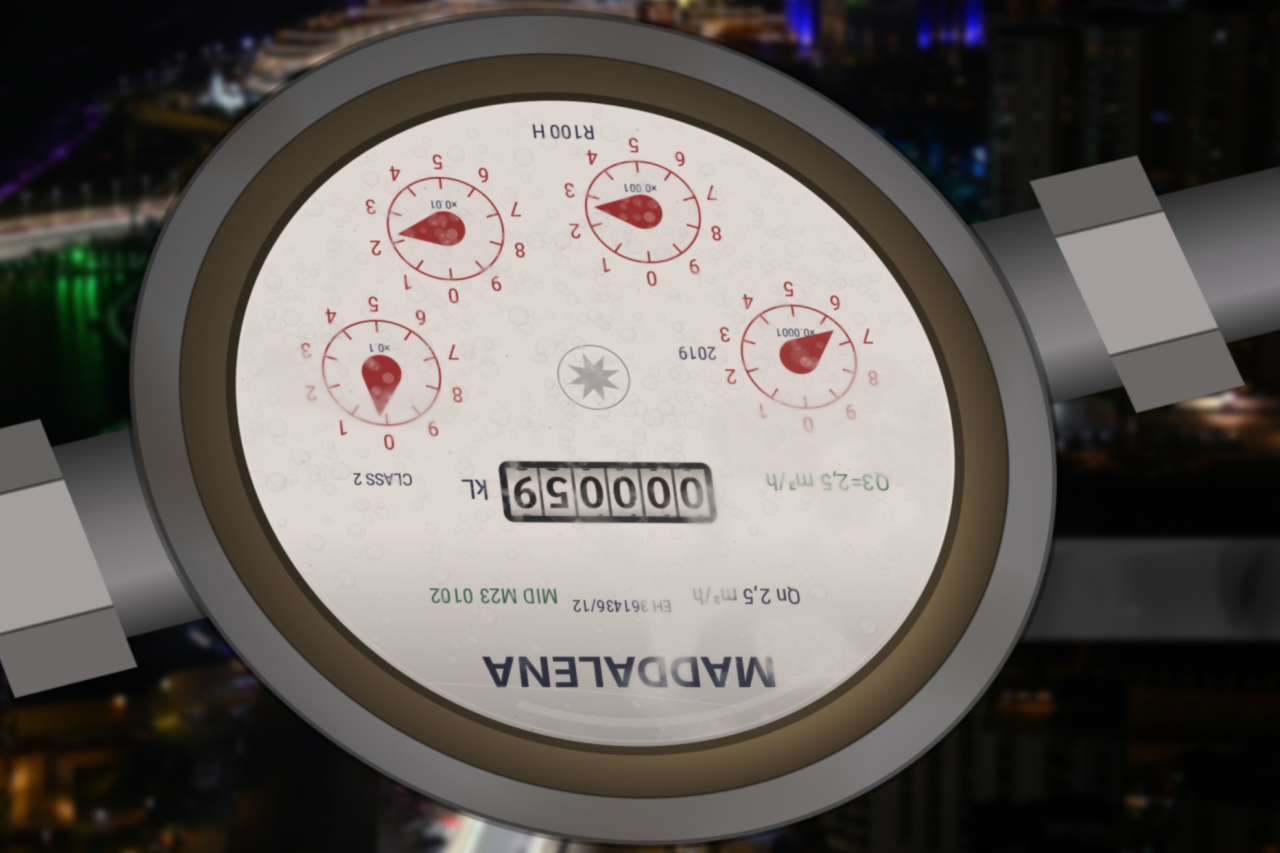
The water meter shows 59.0226,kL
